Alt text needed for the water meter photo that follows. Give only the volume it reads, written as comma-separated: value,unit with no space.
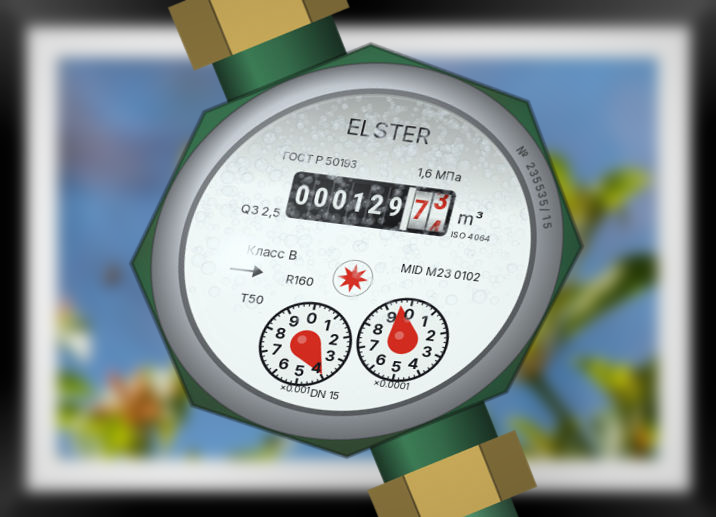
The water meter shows 129.7339,m³
